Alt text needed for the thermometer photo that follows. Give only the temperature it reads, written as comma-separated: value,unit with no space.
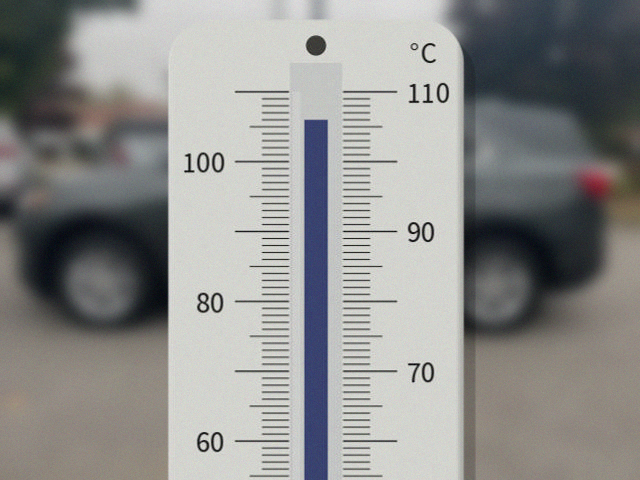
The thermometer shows 106,°C
